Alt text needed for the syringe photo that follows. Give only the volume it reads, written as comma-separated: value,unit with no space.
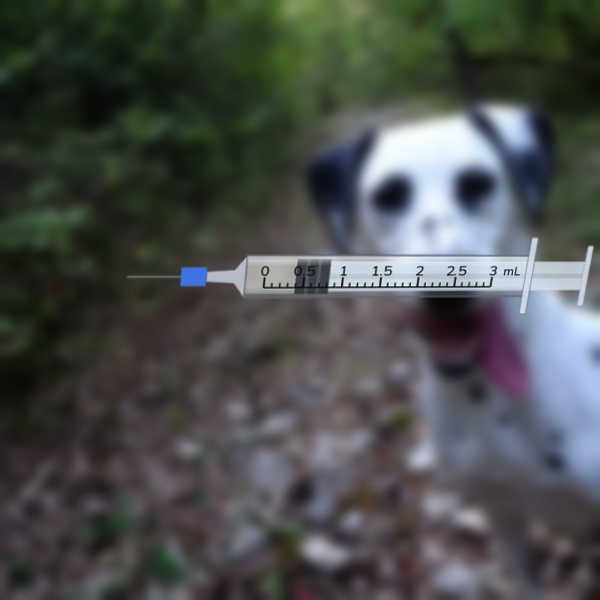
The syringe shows 0.4,mL
